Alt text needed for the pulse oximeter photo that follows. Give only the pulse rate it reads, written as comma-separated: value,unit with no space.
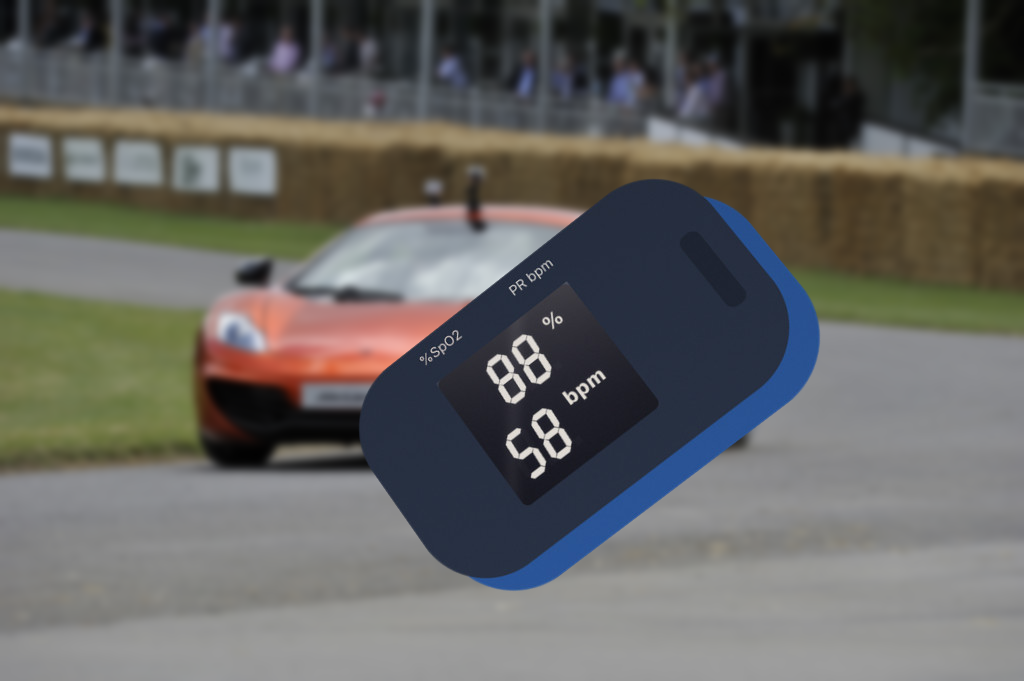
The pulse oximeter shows 58,bpm
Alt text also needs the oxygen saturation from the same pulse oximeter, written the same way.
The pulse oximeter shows 88,%
